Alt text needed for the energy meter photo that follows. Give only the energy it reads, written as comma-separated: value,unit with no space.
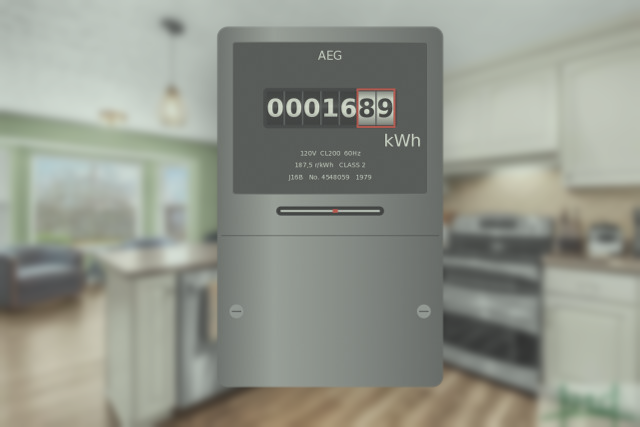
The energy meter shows 16.89,kWh
